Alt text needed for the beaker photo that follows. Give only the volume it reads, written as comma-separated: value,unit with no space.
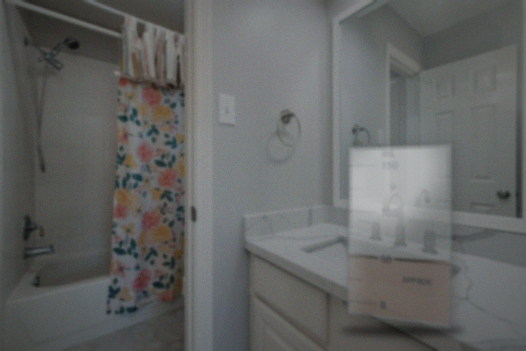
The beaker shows 50,mL
